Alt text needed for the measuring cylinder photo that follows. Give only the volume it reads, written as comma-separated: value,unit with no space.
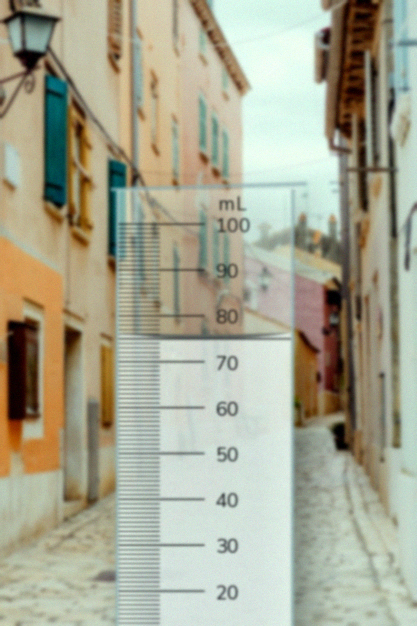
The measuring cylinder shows 75,mL
